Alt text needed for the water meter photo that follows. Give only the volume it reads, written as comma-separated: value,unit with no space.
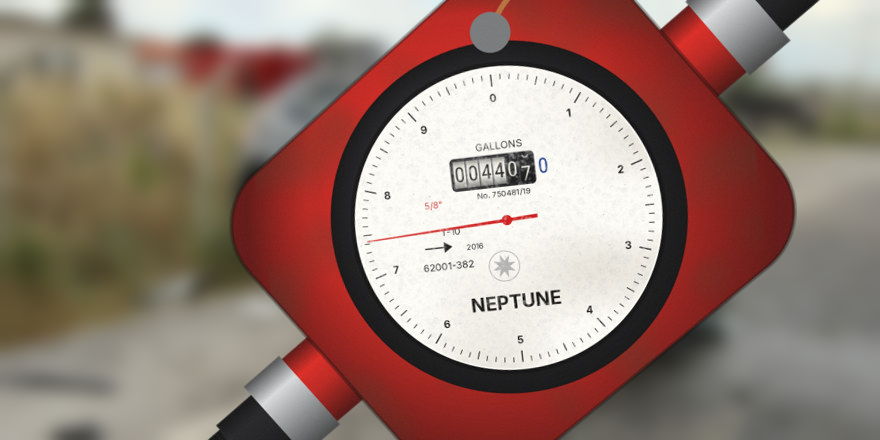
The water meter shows 44067.4,gal
